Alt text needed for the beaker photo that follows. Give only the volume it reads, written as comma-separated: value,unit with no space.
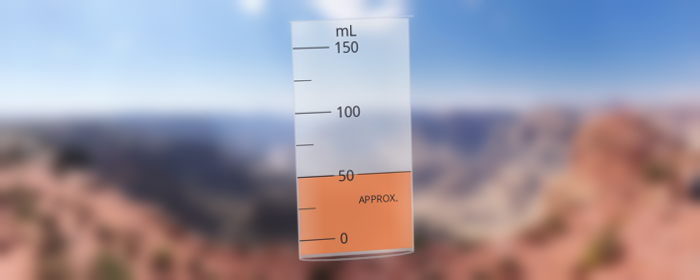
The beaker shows 50,mL
